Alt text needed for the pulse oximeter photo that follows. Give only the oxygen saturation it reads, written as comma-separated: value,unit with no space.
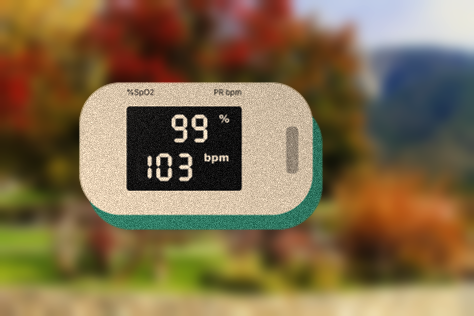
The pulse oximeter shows 99,%
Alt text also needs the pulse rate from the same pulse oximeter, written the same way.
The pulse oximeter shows 103,bpm
